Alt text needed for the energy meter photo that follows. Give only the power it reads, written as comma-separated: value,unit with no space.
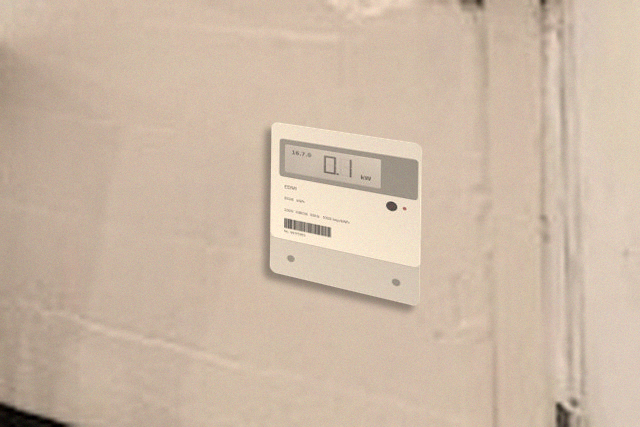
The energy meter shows 0.1,kW
